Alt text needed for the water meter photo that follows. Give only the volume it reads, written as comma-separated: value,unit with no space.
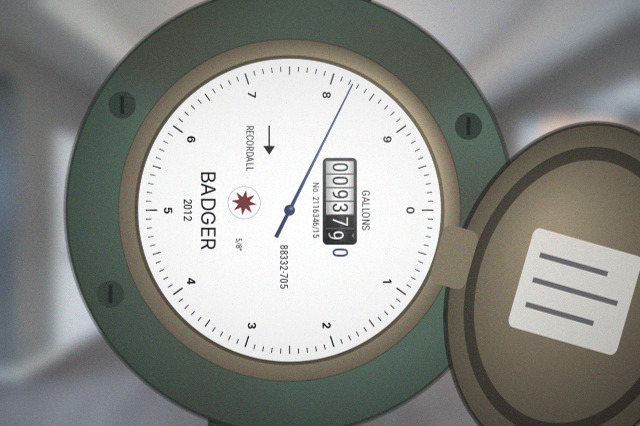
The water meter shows 93788.2,gal
